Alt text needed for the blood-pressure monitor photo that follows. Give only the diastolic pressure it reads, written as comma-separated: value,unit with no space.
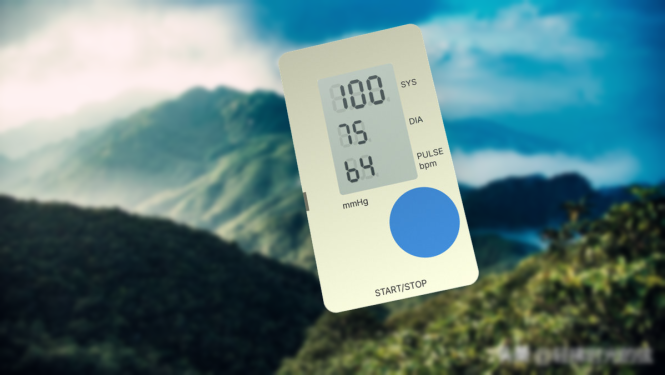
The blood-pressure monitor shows 75,mmHg
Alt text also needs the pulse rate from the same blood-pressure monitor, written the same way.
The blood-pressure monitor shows 64,bpm
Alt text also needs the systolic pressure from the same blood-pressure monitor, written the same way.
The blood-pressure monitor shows 100,mmHg
